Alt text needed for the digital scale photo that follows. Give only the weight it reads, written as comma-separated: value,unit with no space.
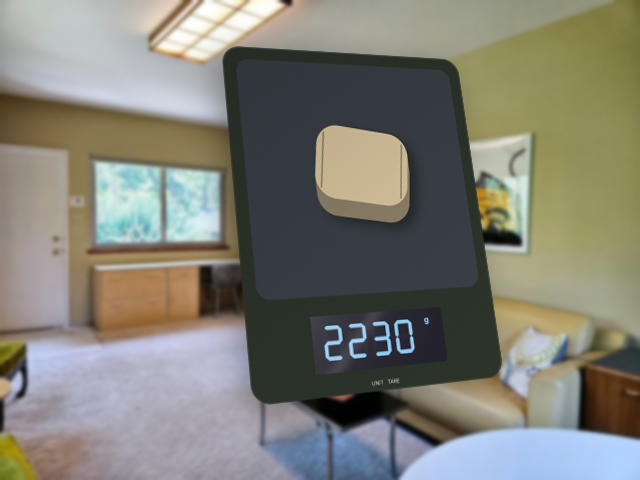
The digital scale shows 2230,g
